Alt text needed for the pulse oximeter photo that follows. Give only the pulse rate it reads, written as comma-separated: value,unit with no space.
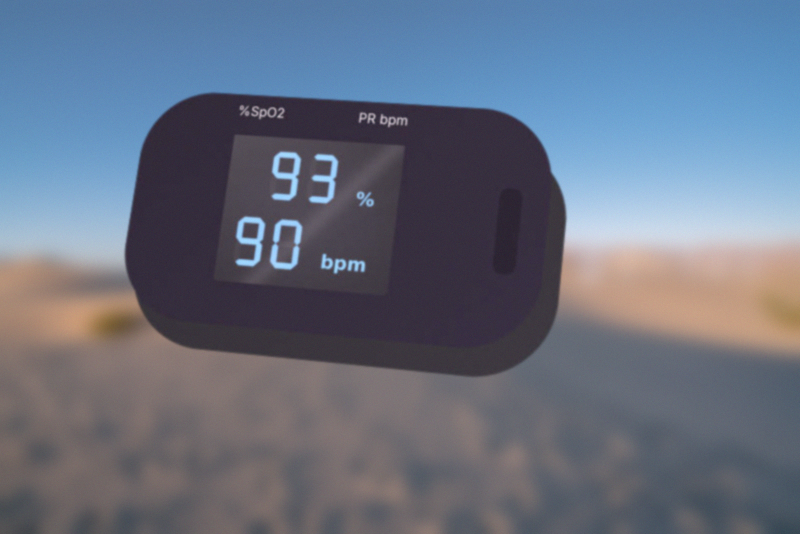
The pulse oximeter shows 90,bpm
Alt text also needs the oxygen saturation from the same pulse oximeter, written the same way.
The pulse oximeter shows 93,%
